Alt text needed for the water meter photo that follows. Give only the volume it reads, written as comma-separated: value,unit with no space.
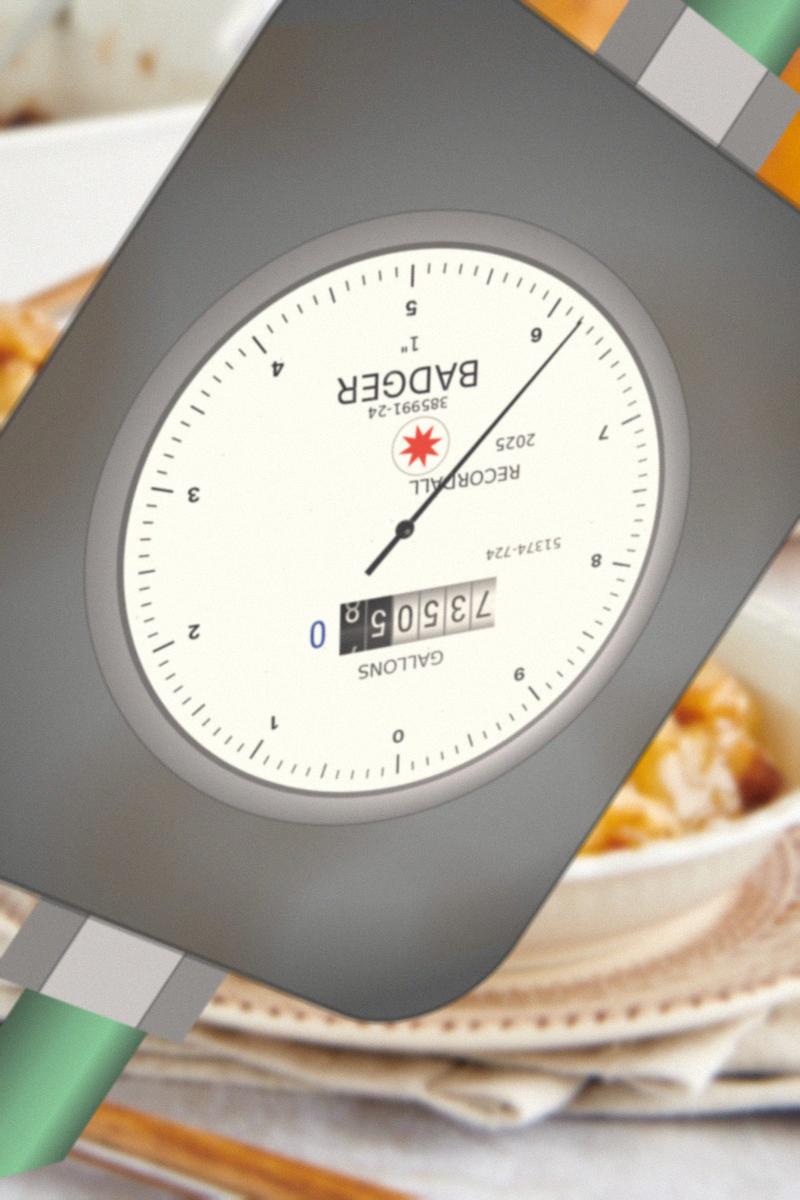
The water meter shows 7350576.2,gal
